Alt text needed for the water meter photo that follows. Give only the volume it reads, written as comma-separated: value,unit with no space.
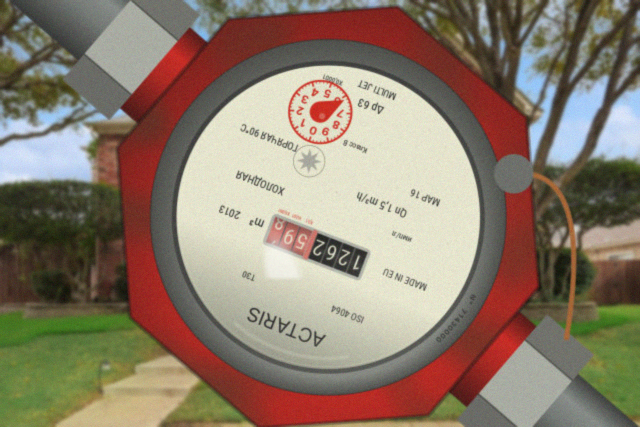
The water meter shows 1262.5976,m³
